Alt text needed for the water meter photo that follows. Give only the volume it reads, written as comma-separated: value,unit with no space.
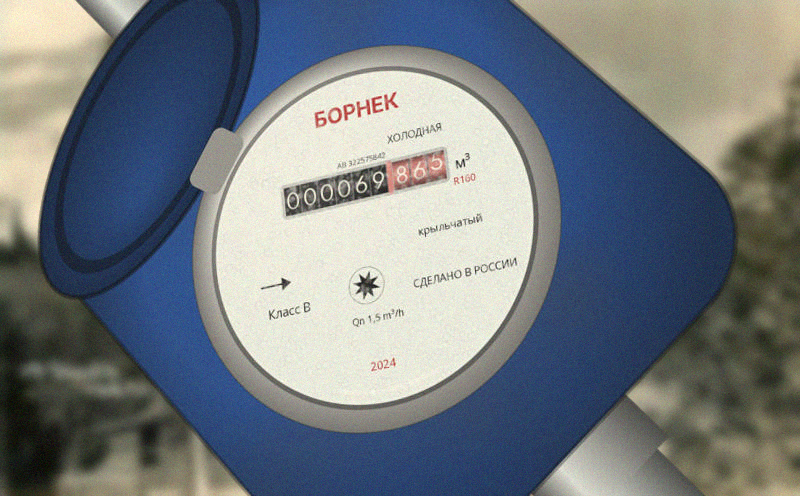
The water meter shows 69.865,m³
